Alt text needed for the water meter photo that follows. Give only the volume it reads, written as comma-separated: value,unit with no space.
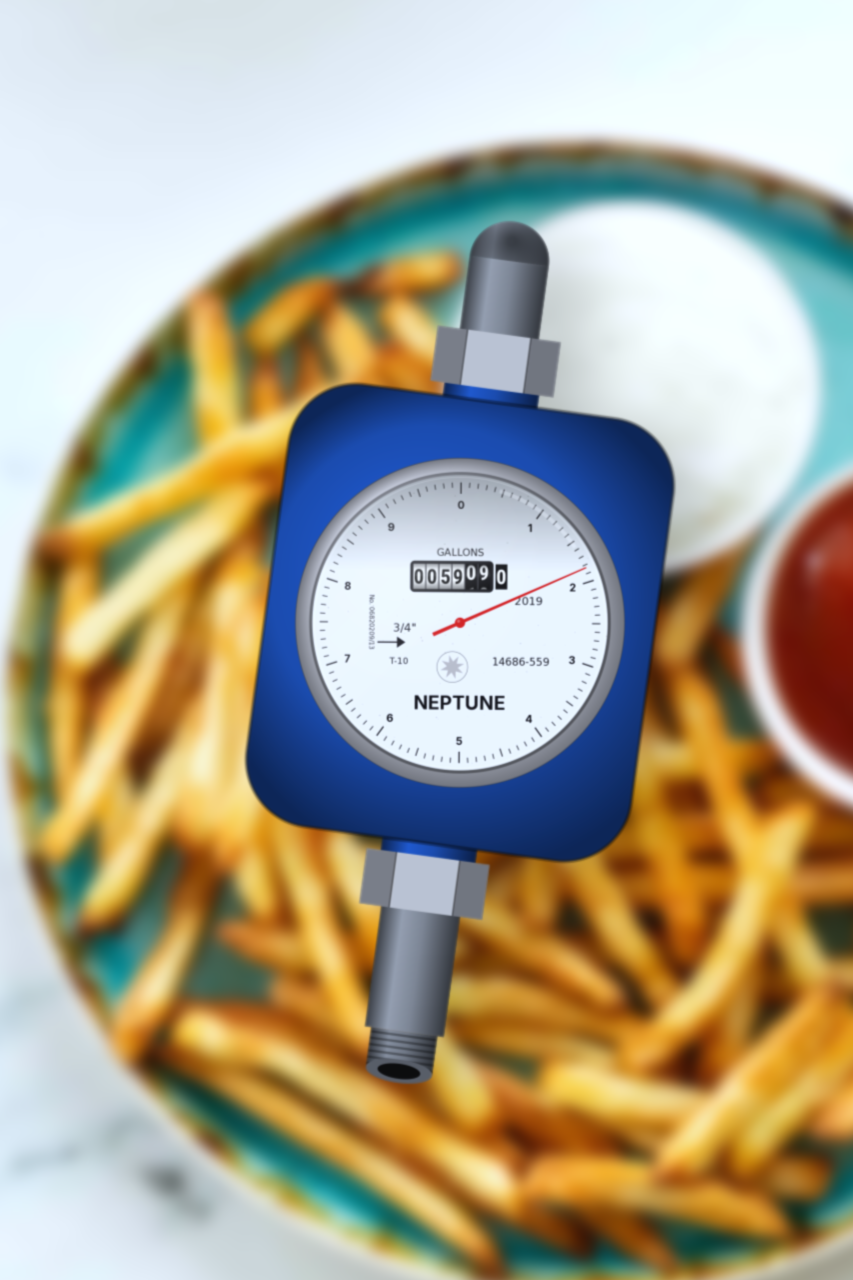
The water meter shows 59091.8,gal
